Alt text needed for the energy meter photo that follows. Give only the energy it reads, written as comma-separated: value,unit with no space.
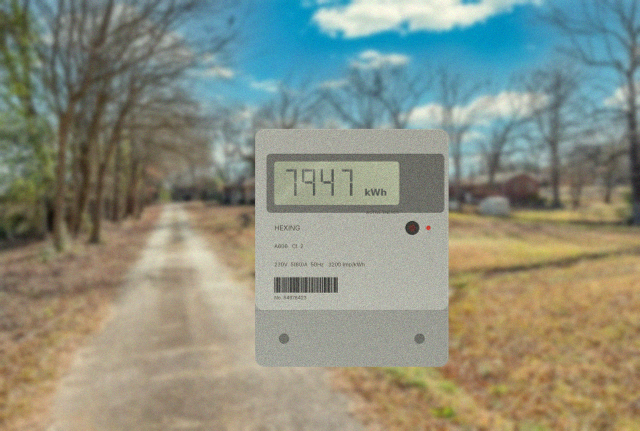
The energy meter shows 7947,kWh
